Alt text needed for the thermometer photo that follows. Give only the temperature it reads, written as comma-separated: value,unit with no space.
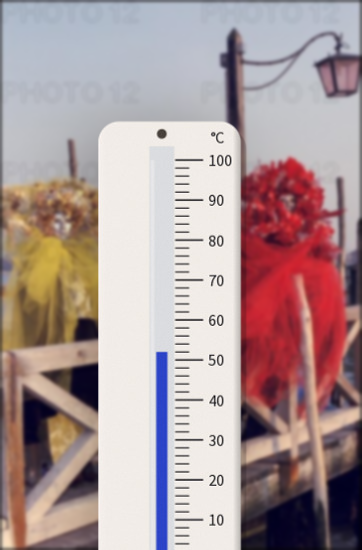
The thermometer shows 52,°C
